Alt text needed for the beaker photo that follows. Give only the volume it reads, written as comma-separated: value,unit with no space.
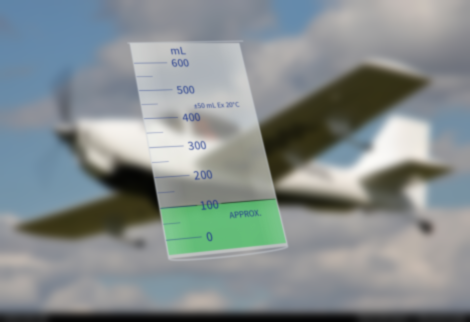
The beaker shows 100,mL
